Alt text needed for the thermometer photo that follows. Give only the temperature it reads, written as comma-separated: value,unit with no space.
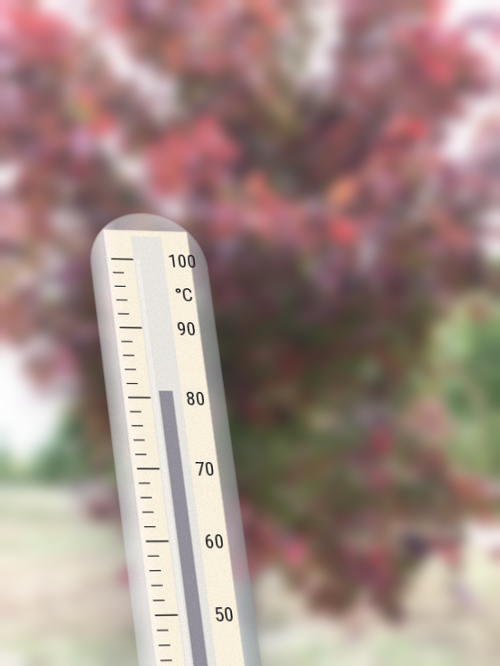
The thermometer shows 81,°C
